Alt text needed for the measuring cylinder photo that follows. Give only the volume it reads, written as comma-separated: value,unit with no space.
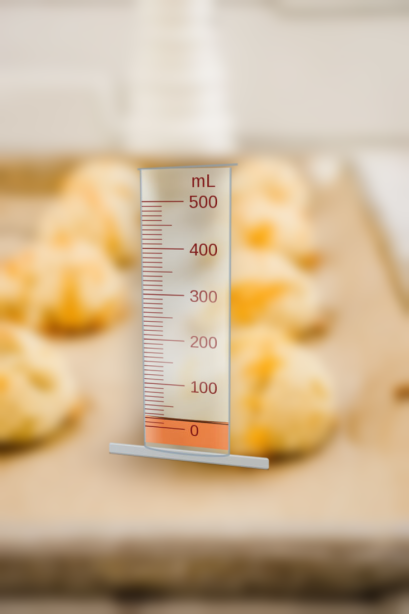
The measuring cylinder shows 20,mL
